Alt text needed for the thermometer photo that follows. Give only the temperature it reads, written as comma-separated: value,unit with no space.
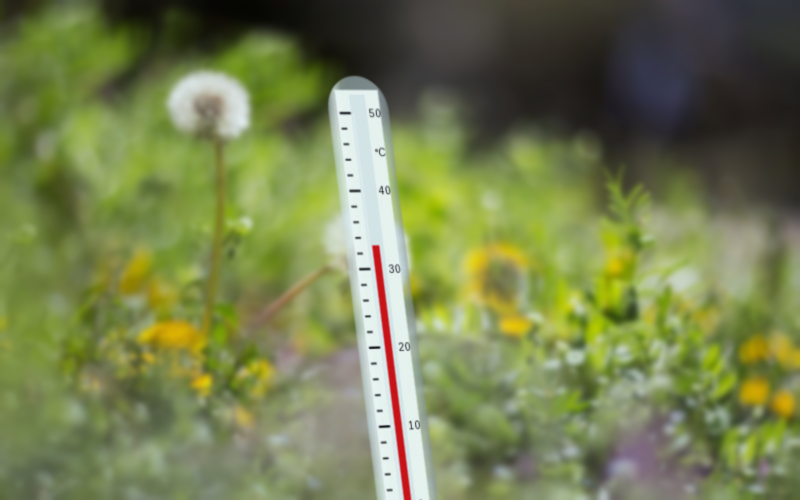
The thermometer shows 33,°C
